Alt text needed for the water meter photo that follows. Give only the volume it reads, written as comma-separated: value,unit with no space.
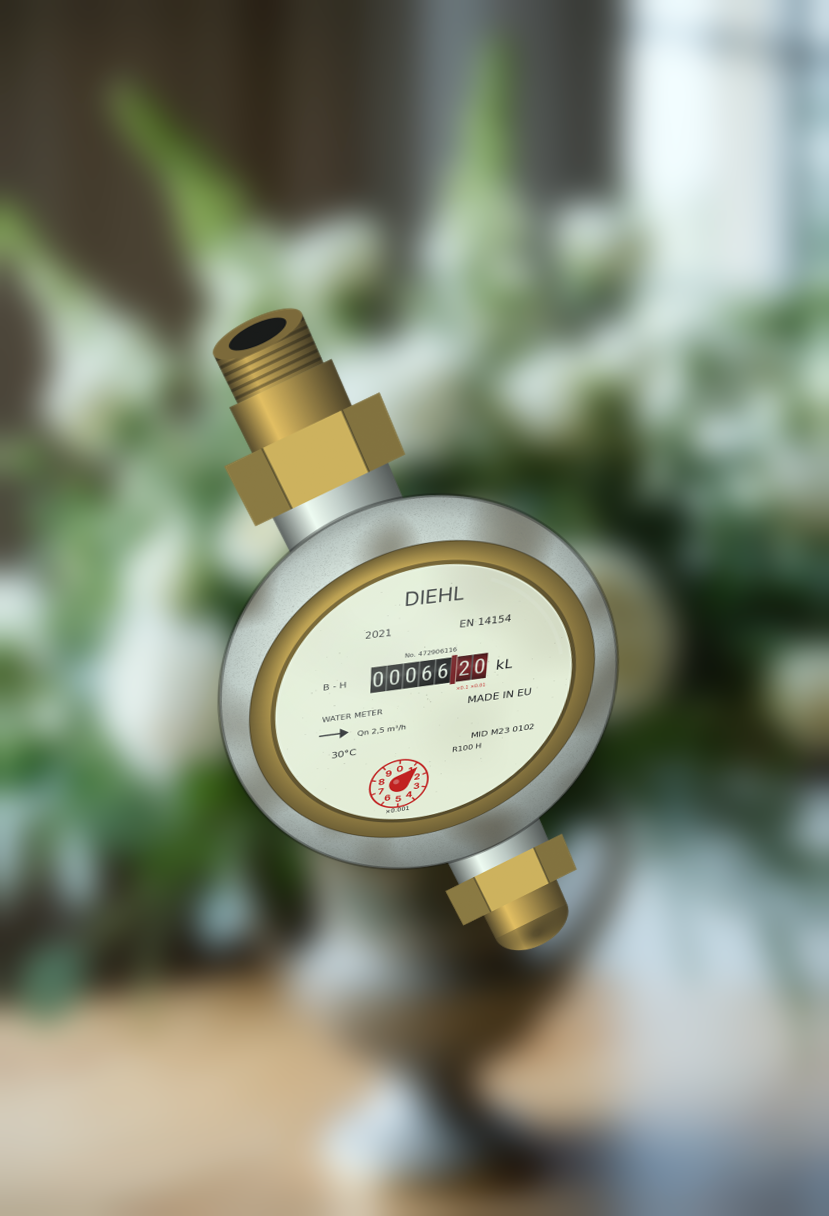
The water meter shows 66.201,kL
